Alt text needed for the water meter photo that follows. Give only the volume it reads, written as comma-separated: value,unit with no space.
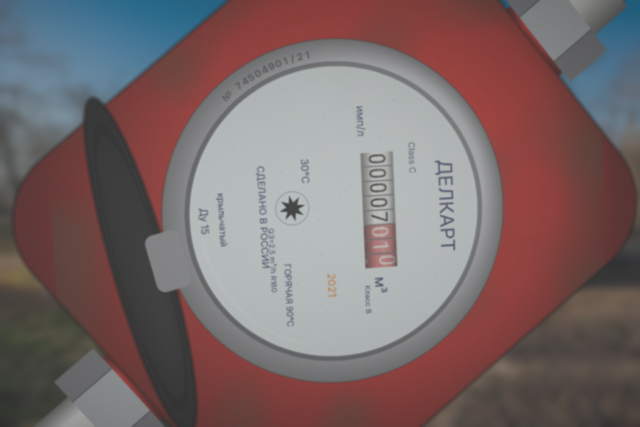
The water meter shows 7.010,m³
